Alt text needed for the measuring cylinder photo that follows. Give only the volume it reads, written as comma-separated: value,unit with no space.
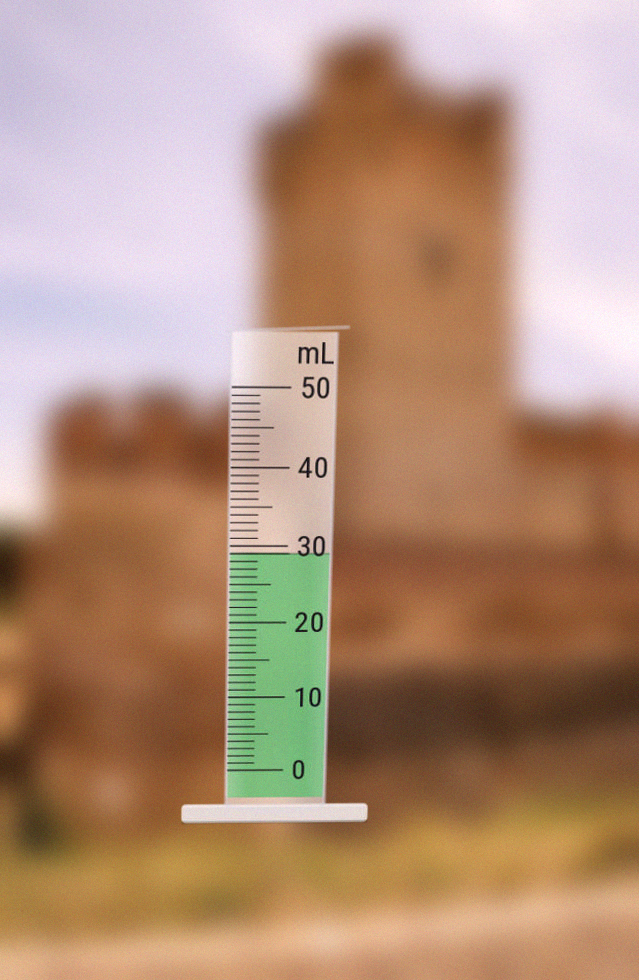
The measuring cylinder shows 29,mL
